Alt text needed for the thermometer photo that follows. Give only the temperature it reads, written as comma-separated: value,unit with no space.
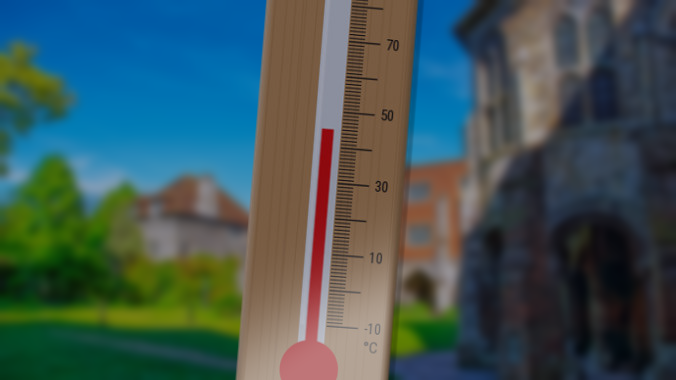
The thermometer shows 45,°C
